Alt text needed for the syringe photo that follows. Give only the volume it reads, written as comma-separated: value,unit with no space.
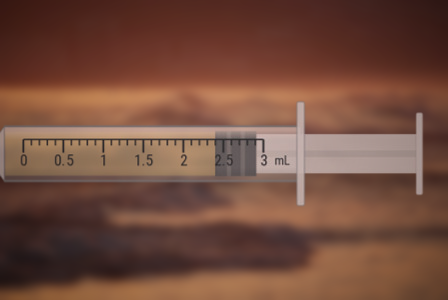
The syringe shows 2.4,mL
